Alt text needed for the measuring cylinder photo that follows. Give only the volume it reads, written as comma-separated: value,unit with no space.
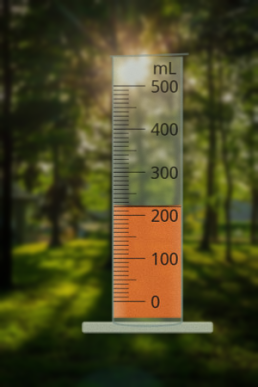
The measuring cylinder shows 220,mL
